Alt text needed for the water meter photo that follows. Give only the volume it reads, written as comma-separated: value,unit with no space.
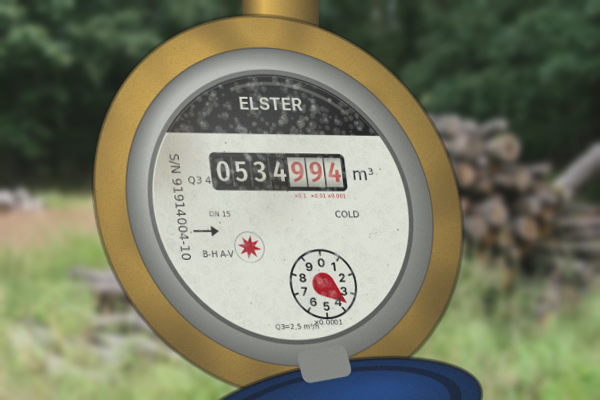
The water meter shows 534.9943,m³
